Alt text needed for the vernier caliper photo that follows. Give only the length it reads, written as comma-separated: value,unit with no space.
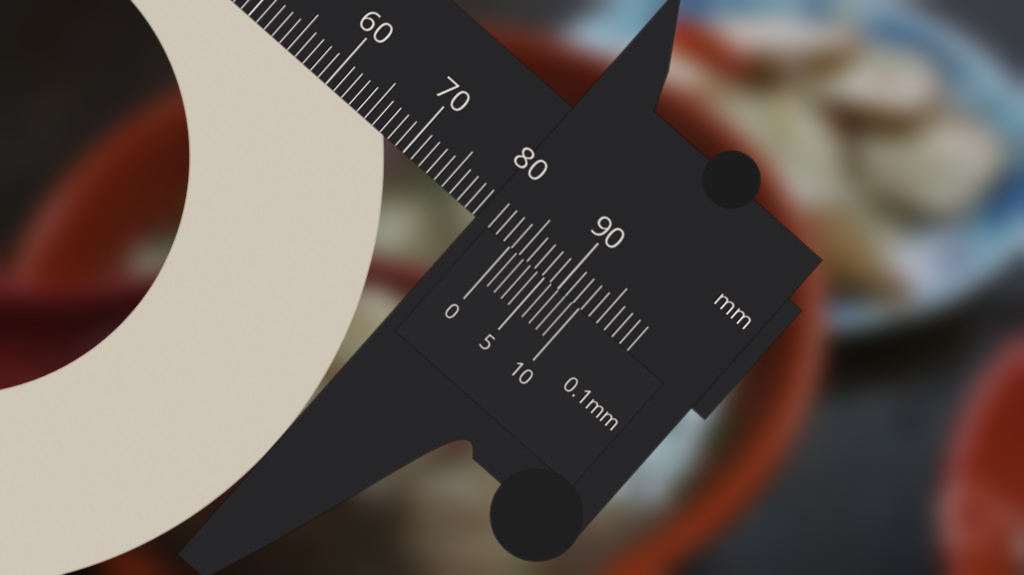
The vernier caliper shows 83.8,mm
